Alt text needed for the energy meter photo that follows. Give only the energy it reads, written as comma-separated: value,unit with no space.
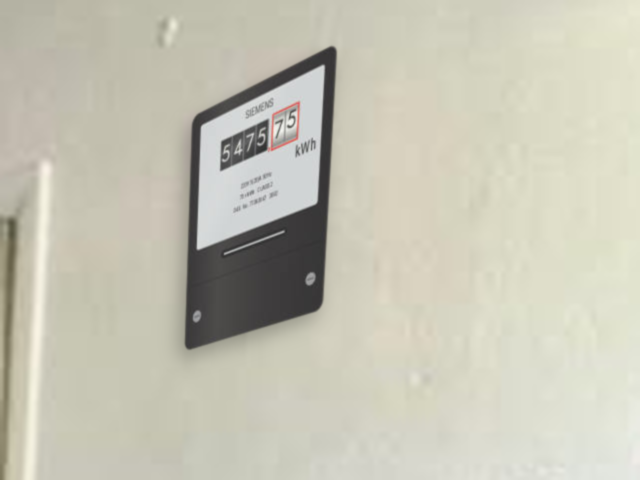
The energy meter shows 5475.75,kWh
